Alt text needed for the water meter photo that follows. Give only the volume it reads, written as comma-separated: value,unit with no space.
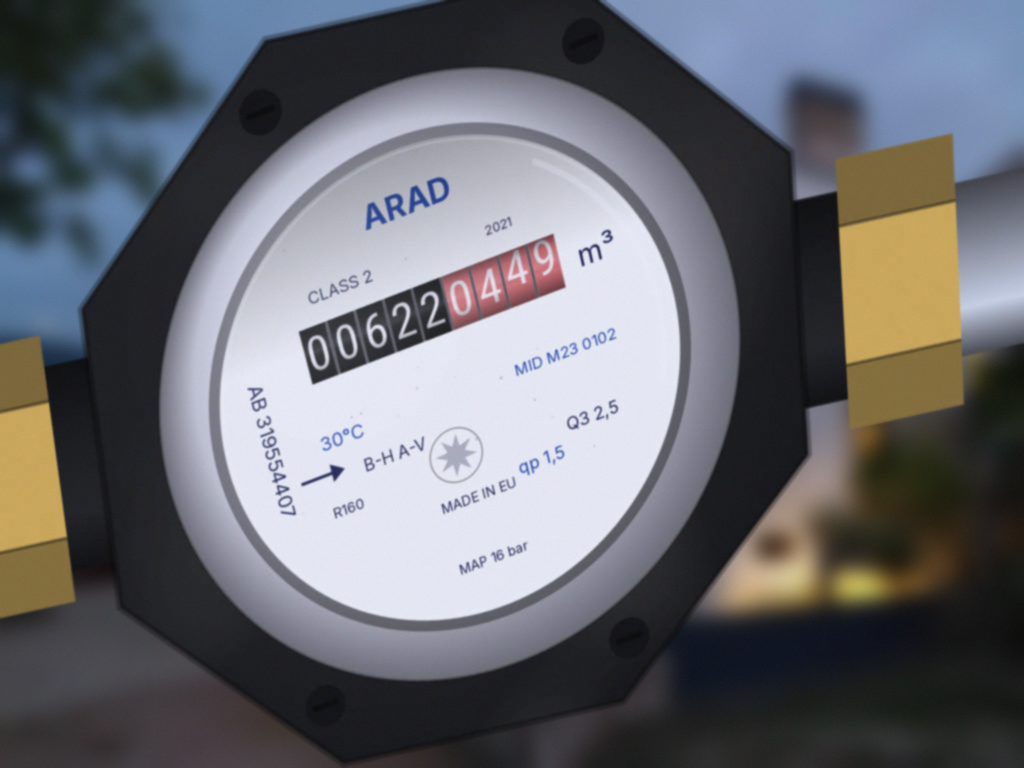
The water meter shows 622.0449,m³
